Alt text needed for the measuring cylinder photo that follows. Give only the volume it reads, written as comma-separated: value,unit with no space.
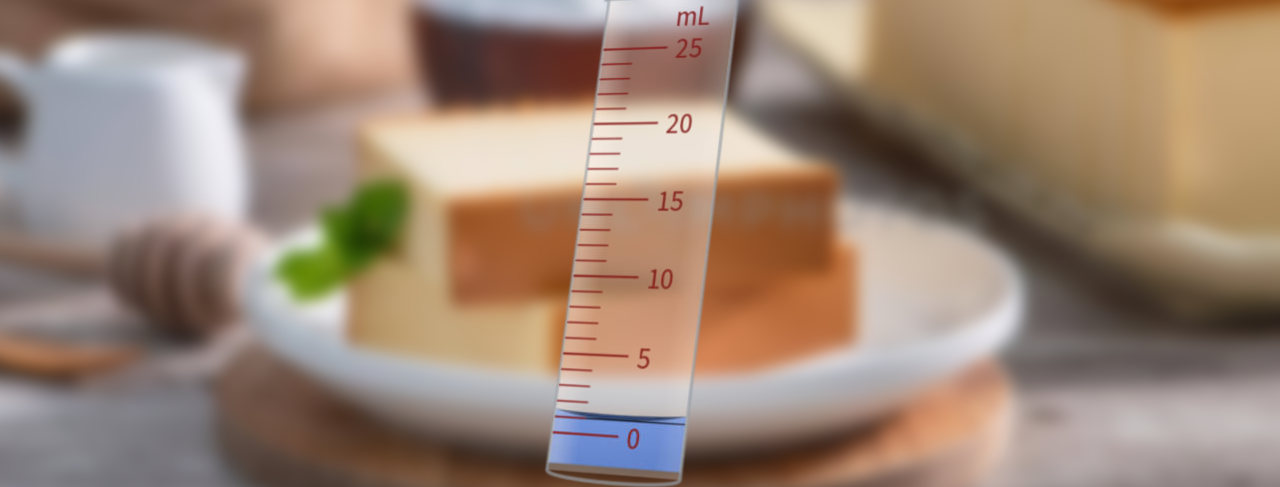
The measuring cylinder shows 1,mL
